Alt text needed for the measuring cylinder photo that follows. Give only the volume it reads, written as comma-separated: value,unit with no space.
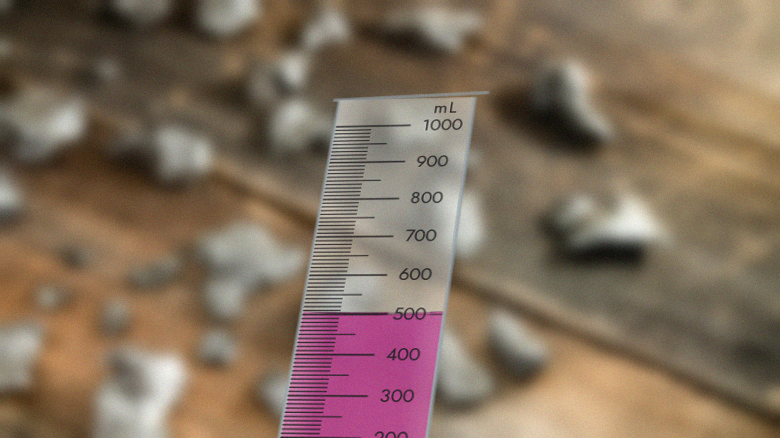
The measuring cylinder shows 500,mL
